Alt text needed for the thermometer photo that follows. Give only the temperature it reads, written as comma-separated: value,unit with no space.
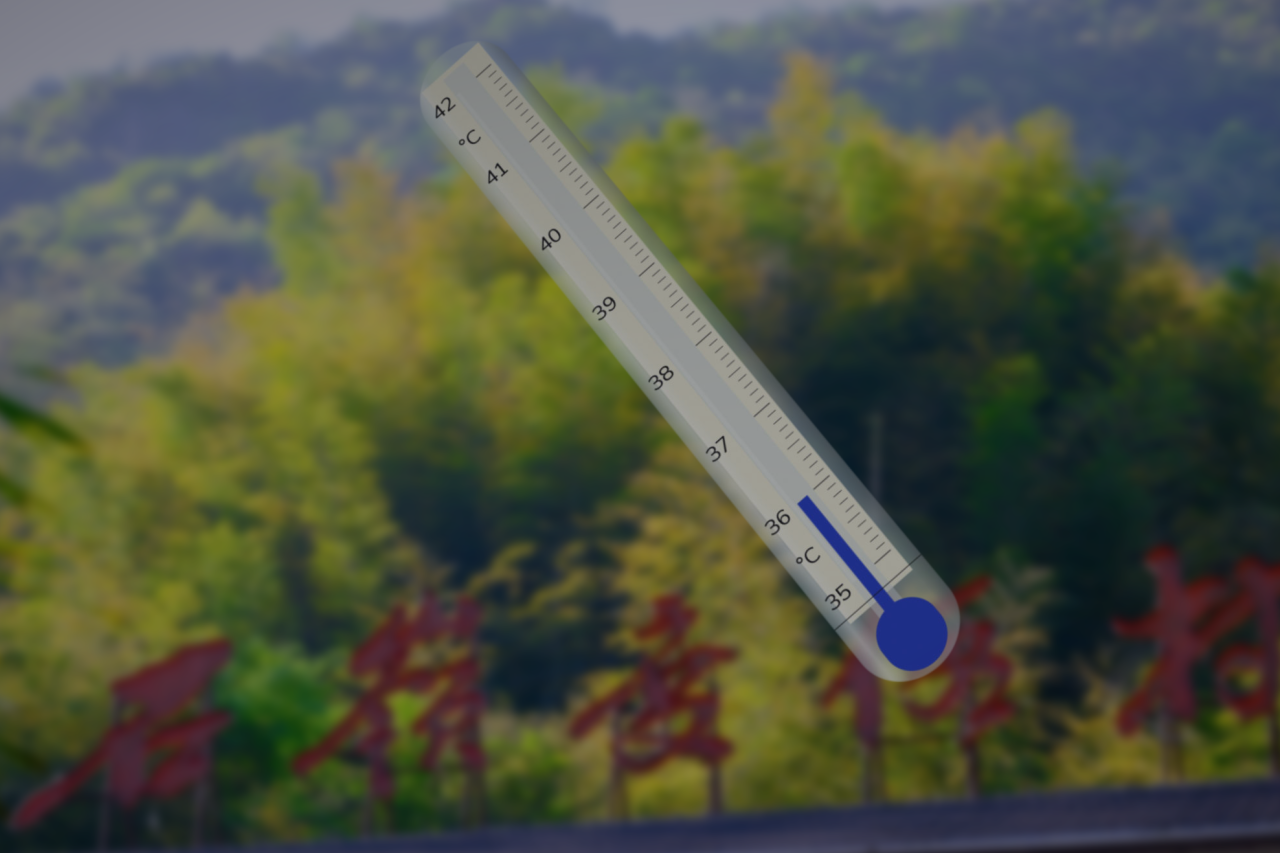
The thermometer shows 36,°C
